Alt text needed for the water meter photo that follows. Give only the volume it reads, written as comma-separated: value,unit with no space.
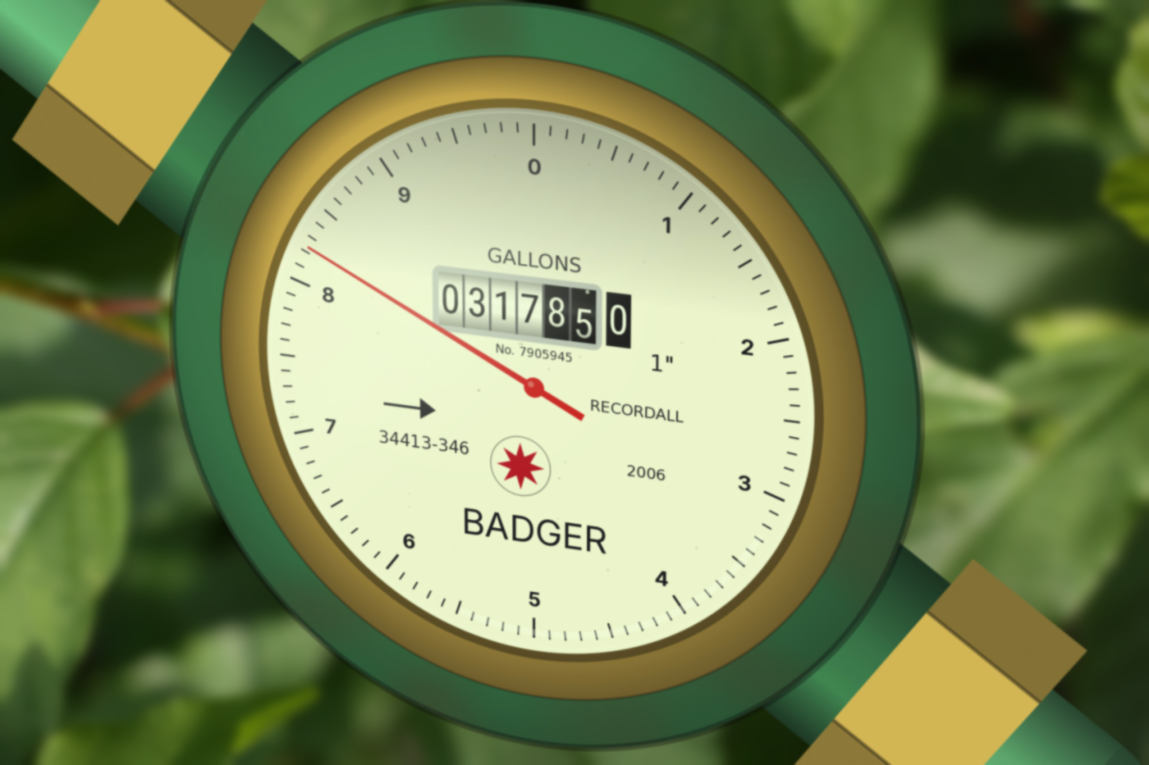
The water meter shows 317848.2,gal
